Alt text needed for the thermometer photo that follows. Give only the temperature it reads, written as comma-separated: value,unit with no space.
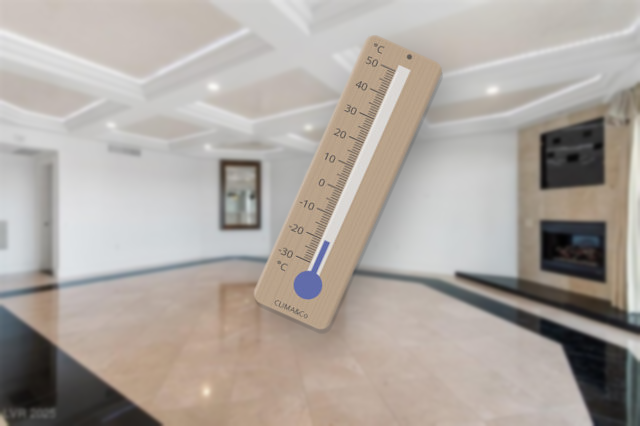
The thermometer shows -20,°C
